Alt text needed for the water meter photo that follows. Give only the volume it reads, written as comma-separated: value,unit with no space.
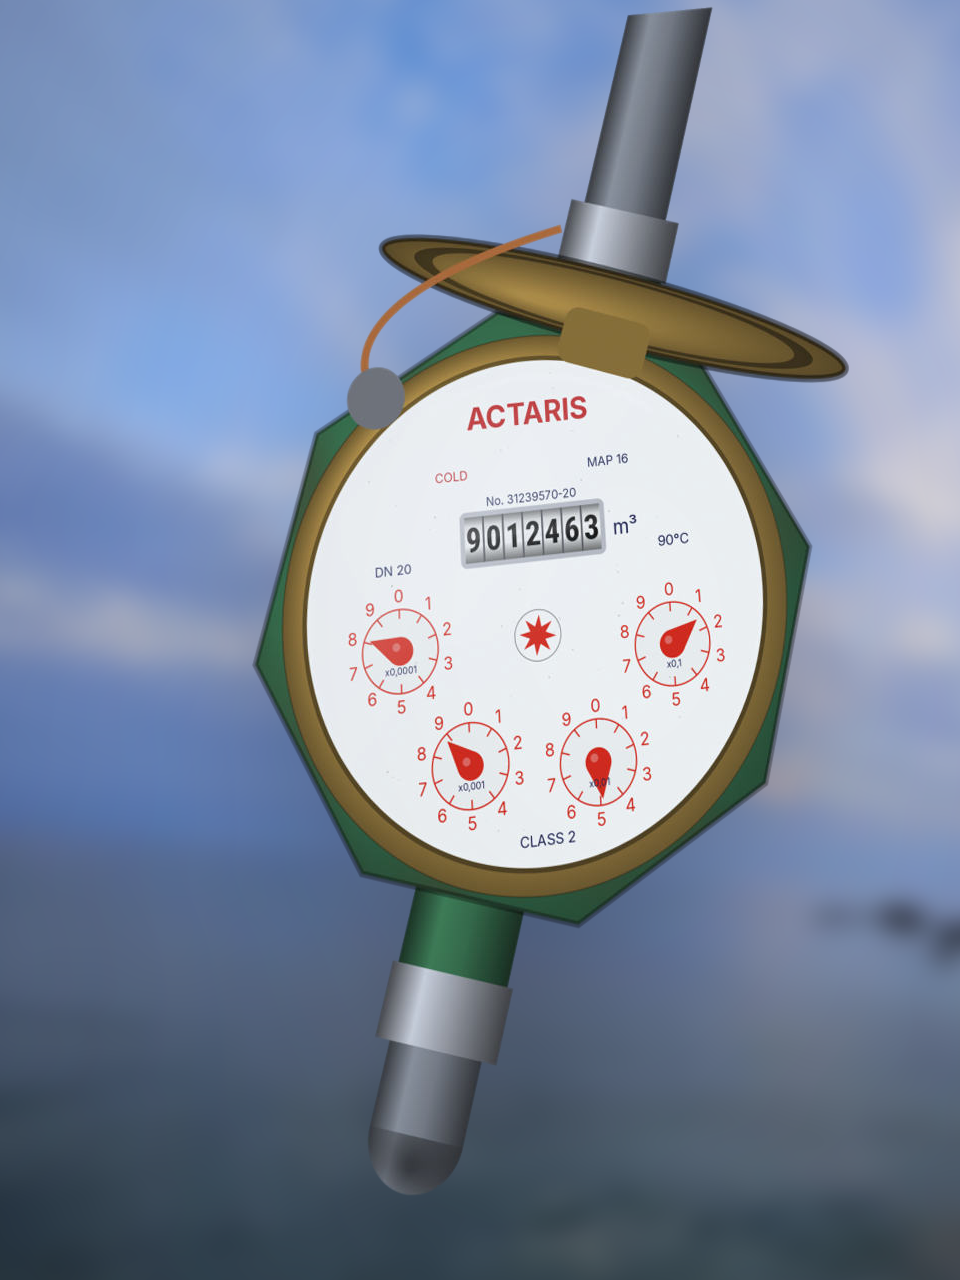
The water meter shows 9012463.1488,m³
